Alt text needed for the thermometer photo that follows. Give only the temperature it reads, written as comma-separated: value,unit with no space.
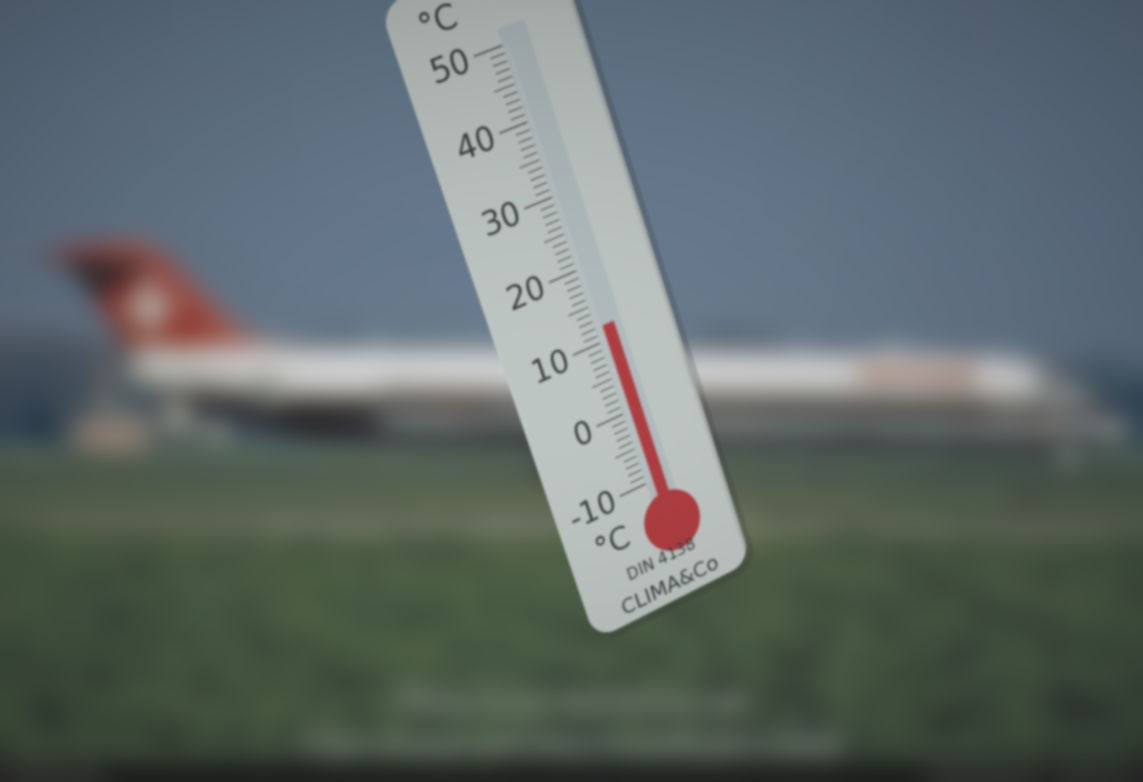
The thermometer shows 12,°C
